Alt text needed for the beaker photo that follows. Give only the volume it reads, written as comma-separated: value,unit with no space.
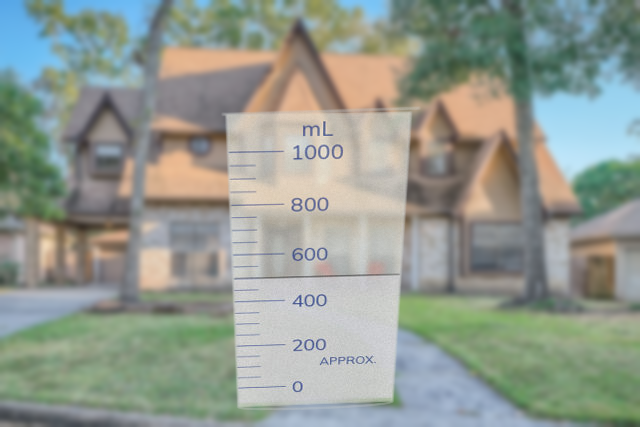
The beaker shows 500,mL
